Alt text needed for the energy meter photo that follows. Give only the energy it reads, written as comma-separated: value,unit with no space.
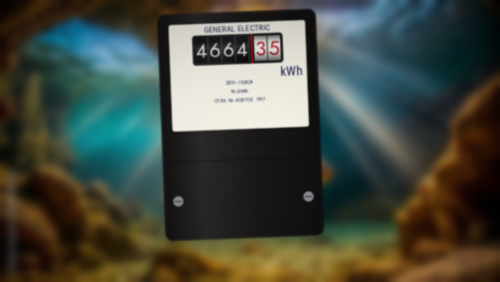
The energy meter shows 4664.35,kWh
